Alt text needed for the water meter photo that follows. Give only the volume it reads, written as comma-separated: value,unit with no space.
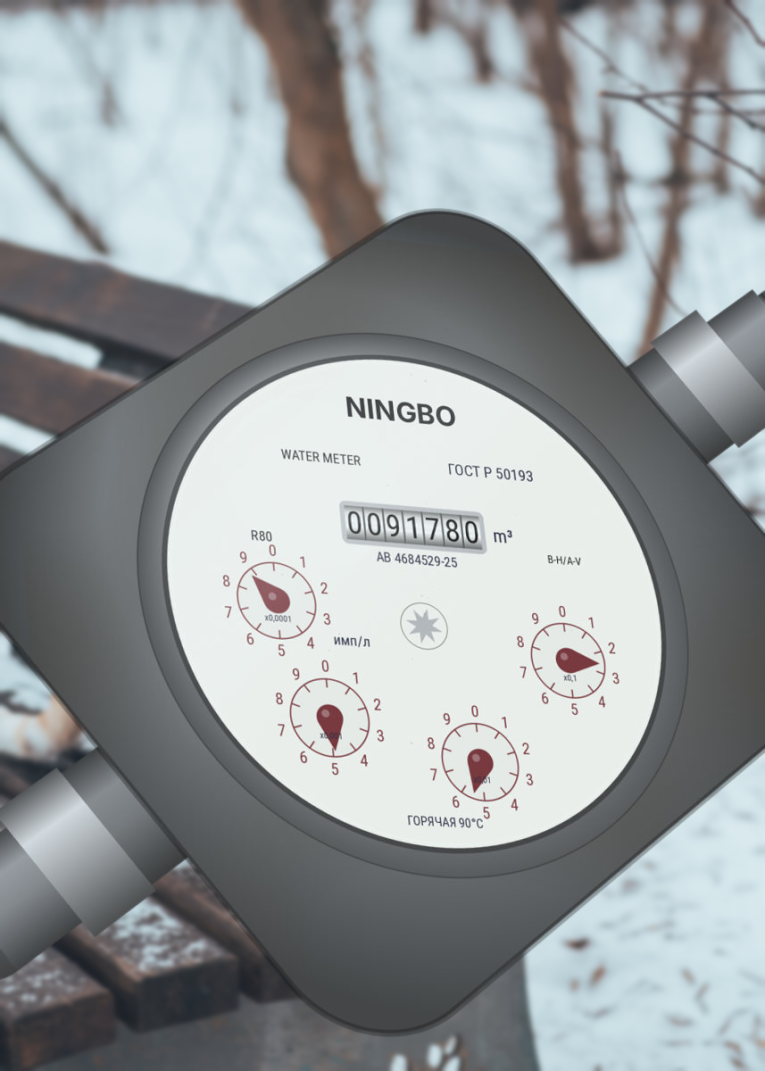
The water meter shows 91780.2548,m³
